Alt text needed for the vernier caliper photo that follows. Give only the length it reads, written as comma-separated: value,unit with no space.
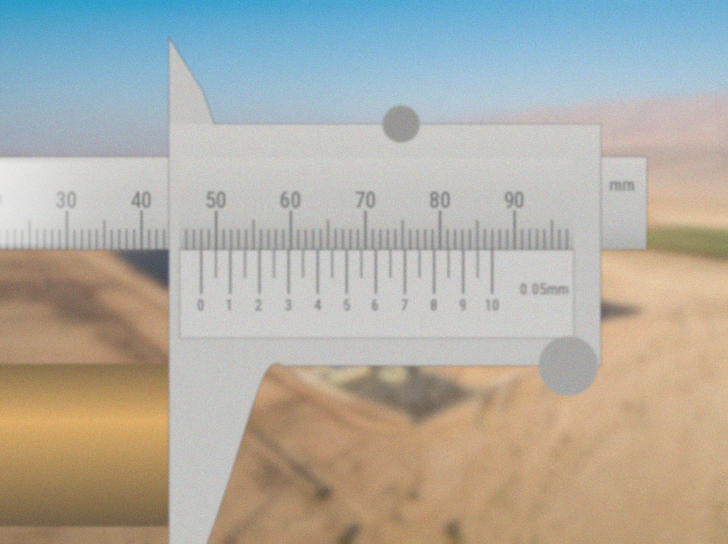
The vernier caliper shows 48.0,mm
